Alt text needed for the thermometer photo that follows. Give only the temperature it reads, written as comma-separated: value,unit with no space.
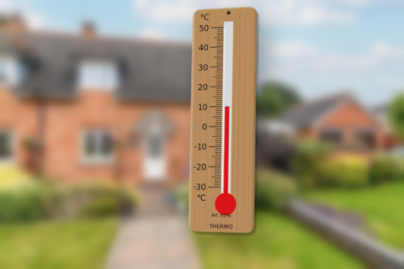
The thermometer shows 10,°C
